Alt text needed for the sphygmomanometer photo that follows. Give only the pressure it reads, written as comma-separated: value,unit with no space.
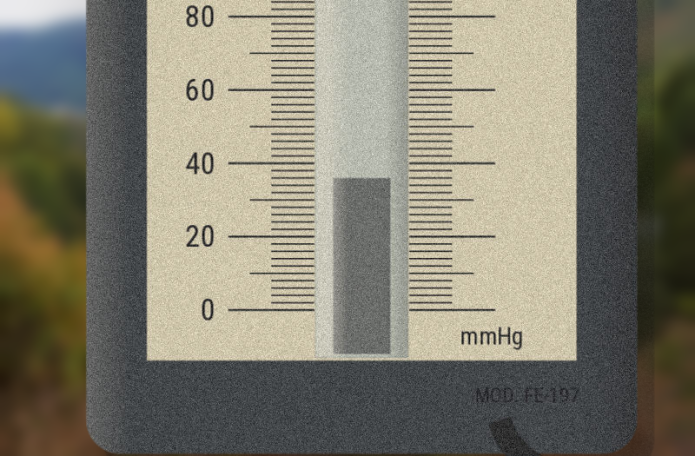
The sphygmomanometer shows 36,mmHg
